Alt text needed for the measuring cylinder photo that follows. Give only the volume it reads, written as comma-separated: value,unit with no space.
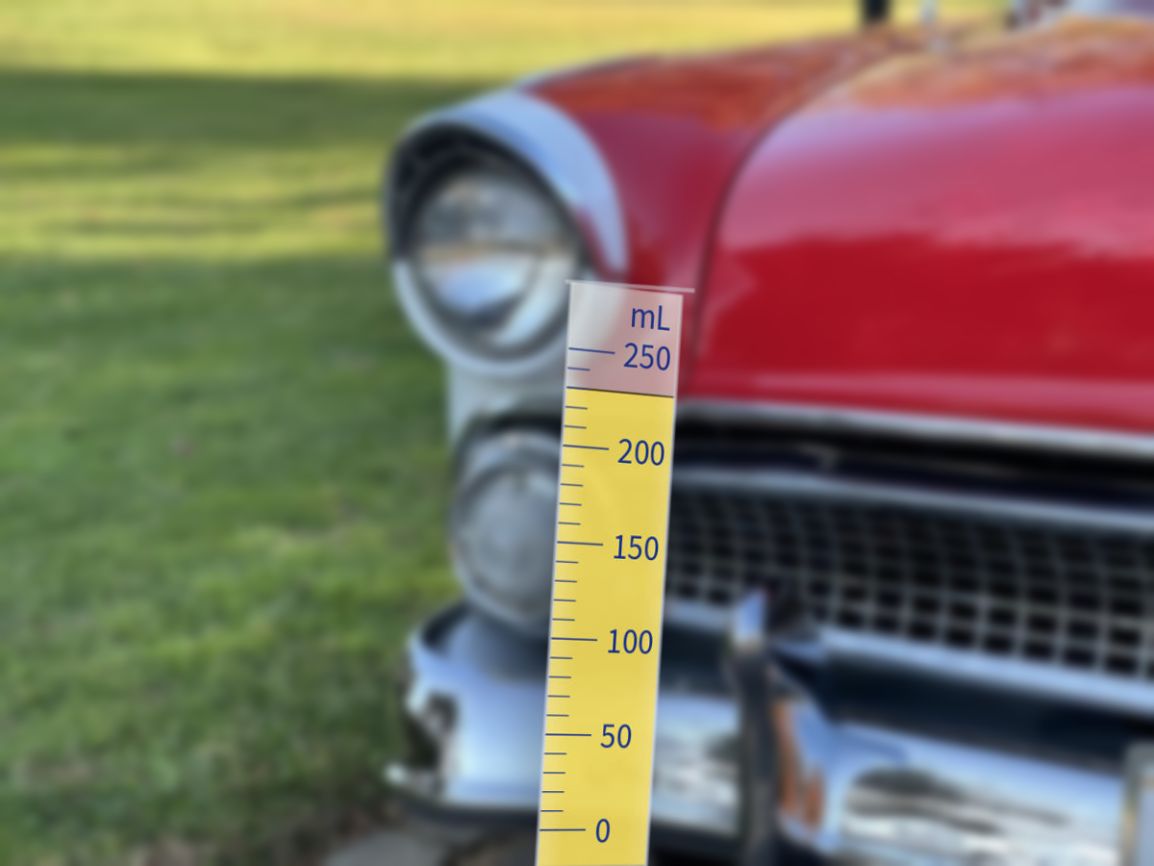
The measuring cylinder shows 230,mL
